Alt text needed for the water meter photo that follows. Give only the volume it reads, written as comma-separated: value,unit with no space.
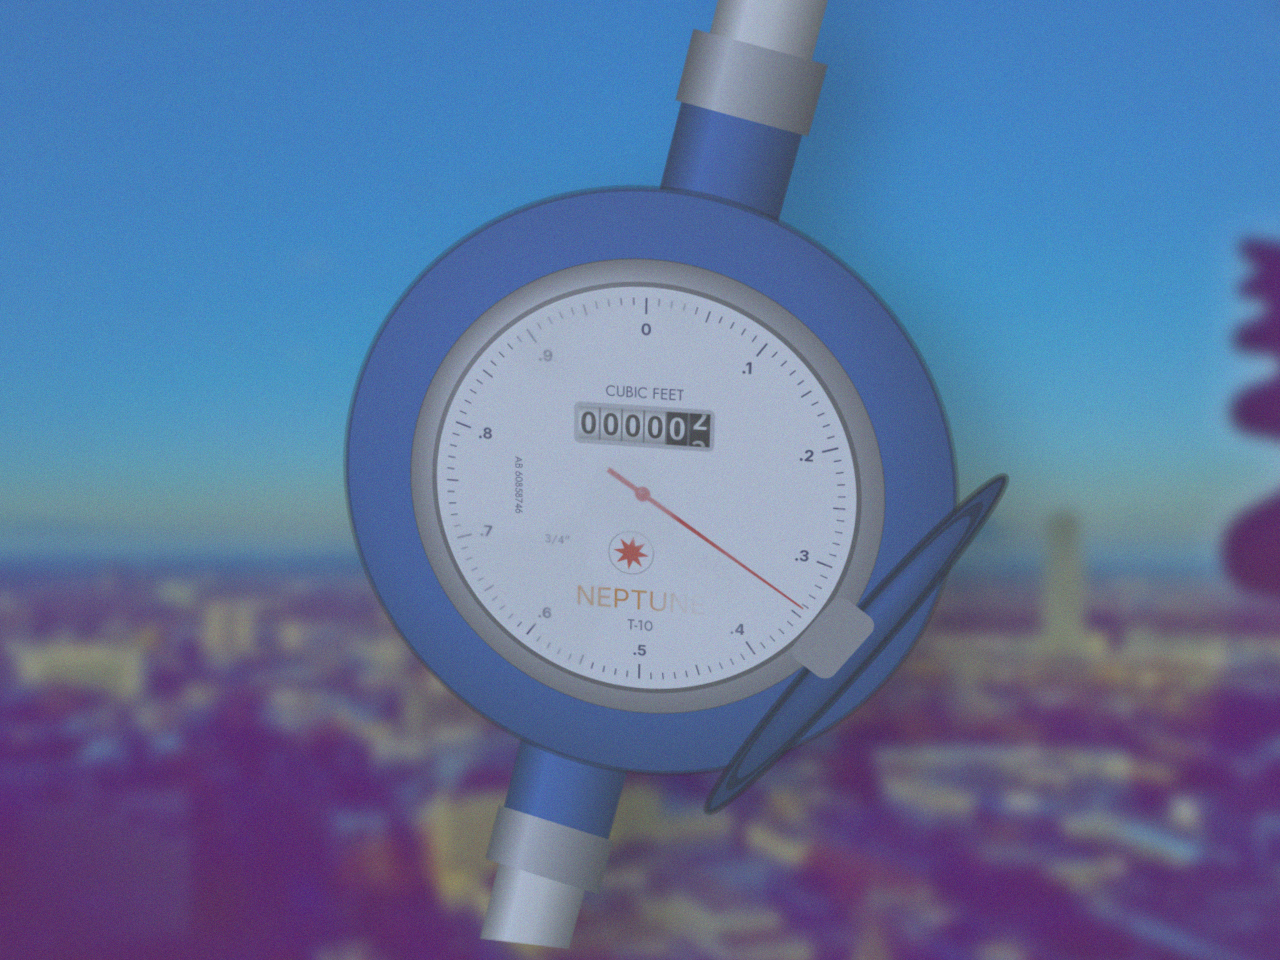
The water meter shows 2.34,ft³
